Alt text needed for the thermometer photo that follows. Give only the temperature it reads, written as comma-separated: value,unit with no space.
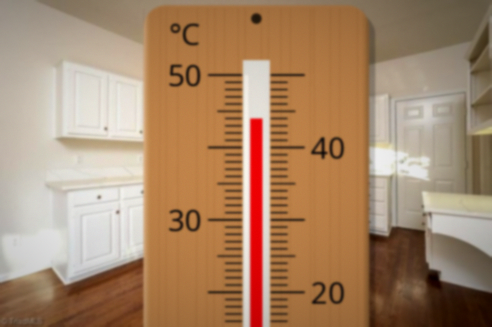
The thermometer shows 44,°C
